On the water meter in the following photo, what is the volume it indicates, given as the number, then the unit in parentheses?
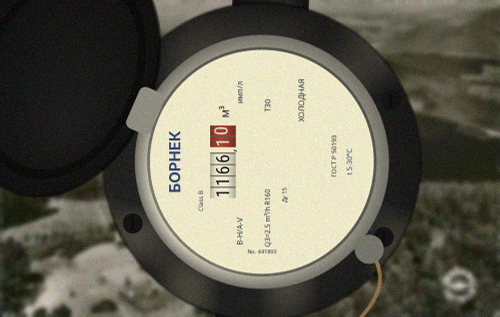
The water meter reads 1166.10 (m³)
